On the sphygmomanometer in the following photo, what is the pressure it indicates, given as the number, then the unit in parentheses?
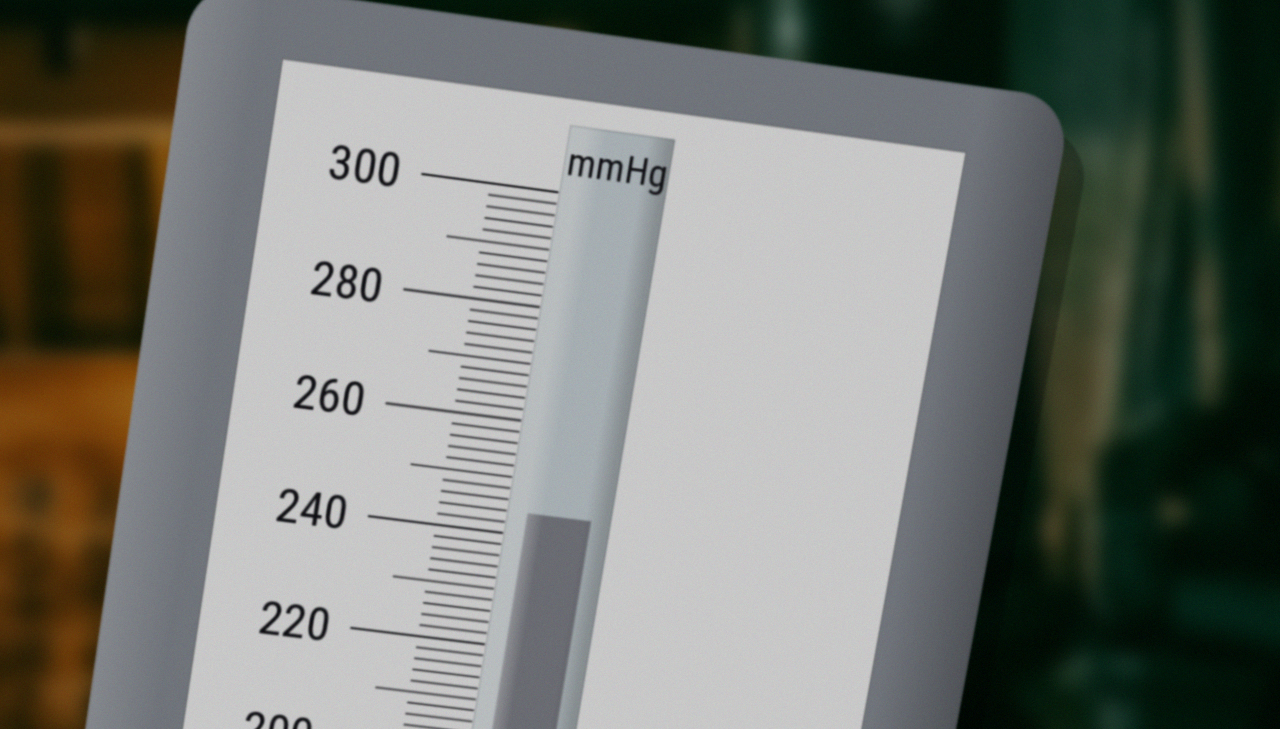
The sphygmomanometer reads 244 (mmHg)
